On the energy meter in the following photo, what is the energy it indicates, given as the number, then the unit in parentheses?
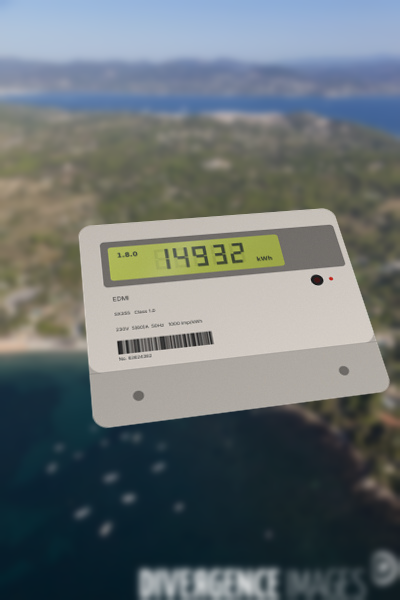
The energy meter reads 14932 (kWh)
